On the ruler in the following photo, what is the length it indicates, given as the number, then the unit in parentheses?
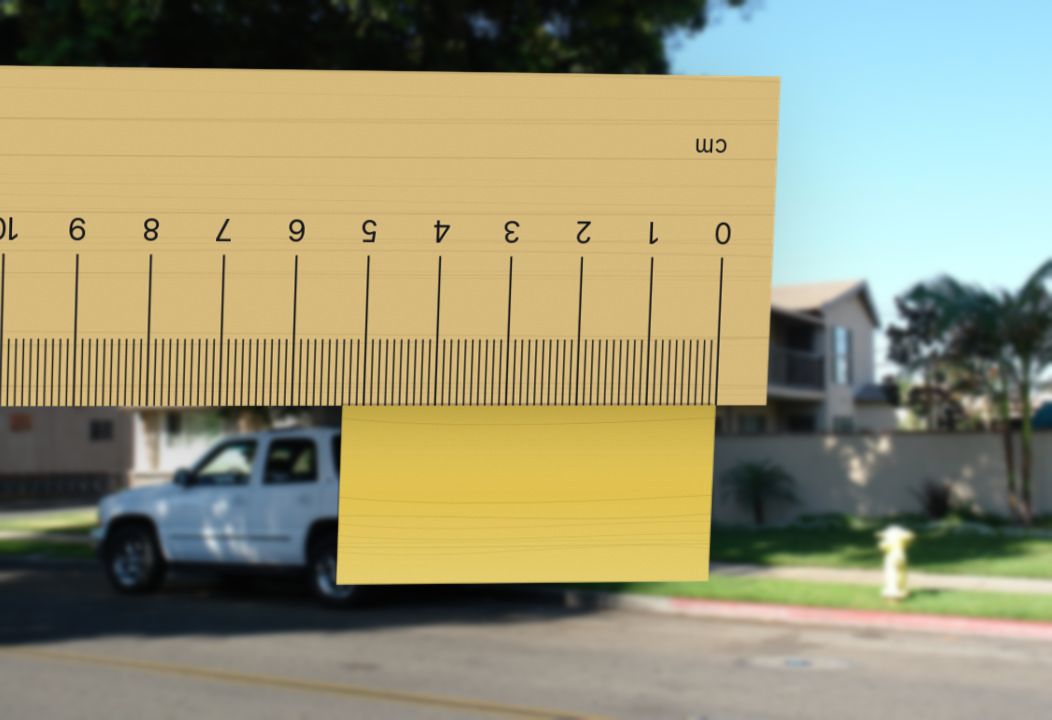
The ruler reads 5.3 (cm)
